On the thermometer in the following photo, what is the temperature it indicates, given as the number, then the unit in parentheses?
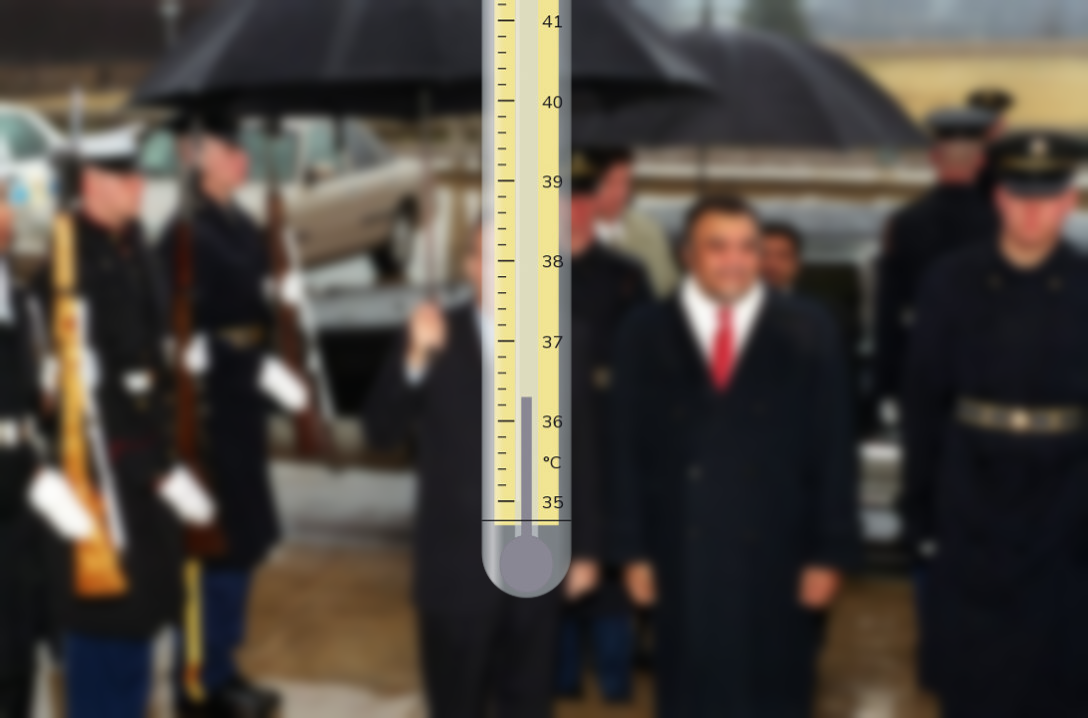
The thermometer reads 36.3 (°C)
